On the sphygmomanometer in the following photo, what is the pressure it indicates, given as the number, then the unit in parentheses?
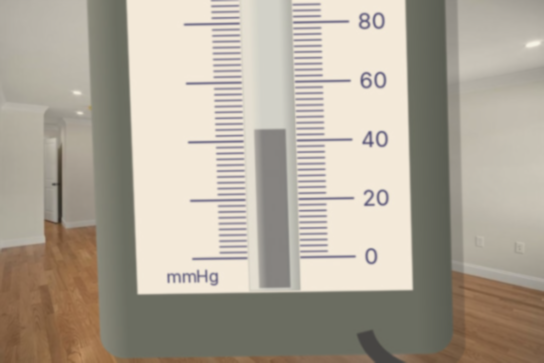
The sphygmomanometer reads 44 (mmHg)
